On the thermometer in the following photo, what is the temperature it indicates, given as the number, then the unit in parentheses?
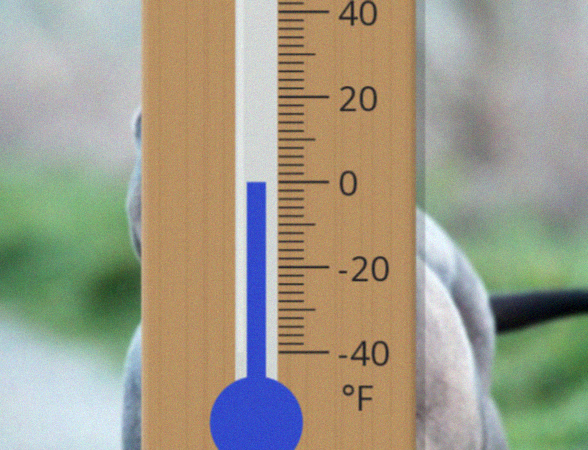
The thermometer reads 0 (°F)
